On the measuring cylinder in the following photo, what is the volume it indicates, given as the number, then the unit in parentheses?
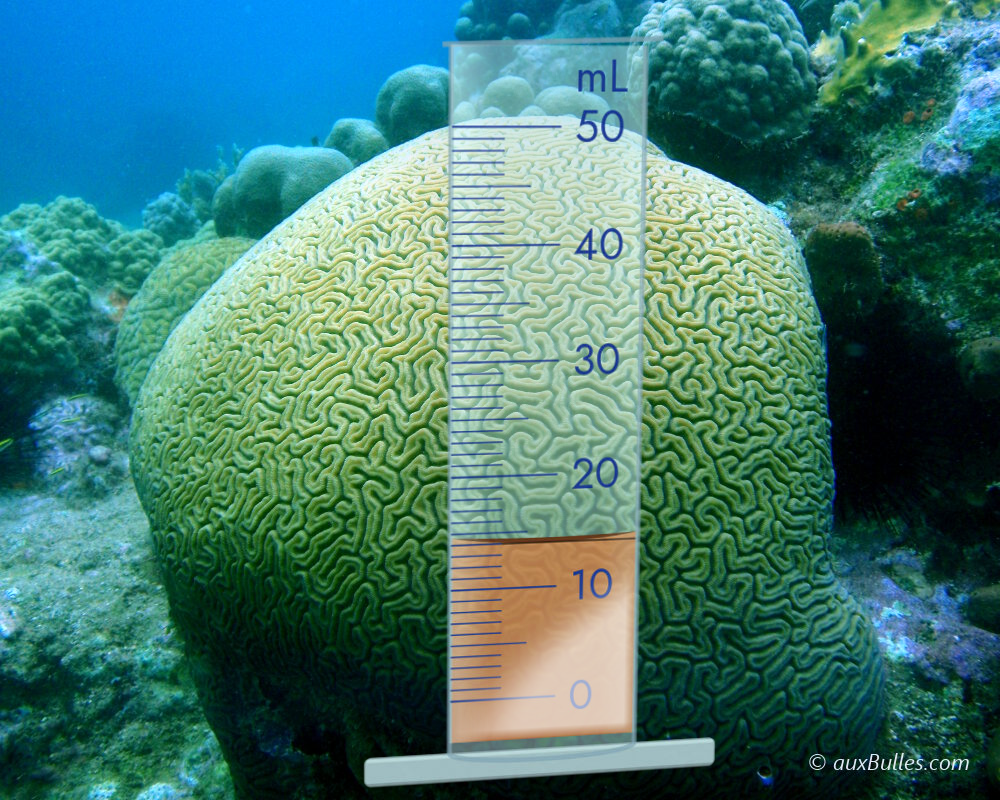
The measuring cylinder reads 14 (mL)
